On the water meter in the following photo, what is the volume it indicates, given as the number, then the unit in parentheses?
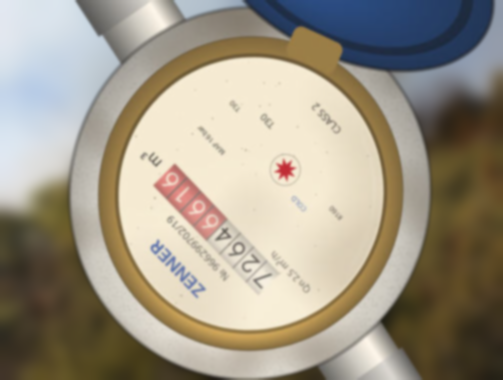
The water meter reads 7264.6616 (m³)
